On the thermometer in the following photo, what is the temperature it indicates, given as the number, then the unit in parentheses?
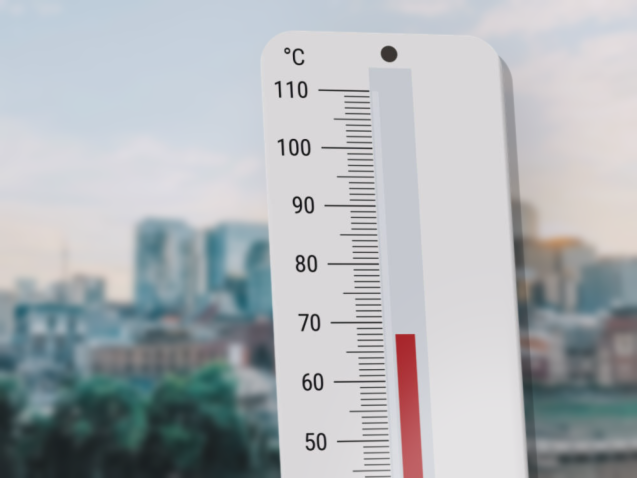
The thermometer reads 68 (°C)
